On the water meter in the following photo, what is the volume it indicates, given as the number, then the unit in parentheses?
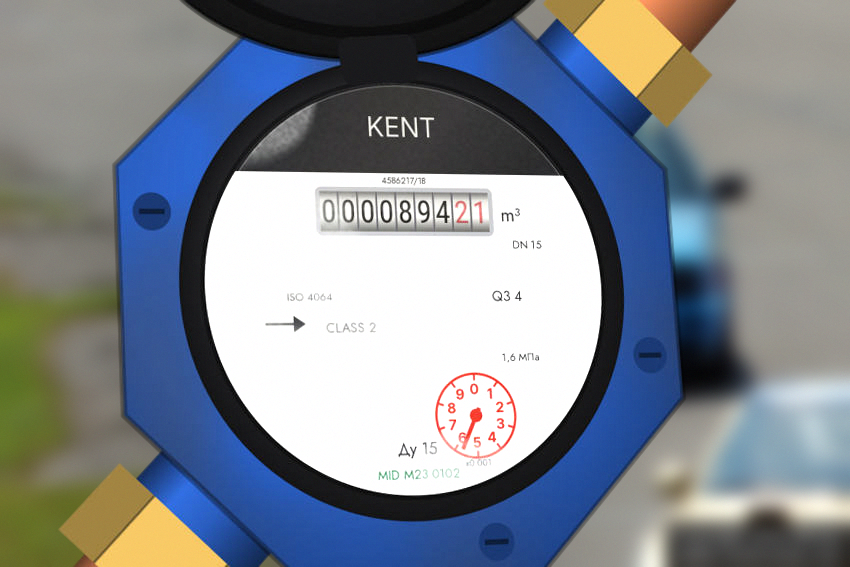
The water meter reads 894.215 (m³)
